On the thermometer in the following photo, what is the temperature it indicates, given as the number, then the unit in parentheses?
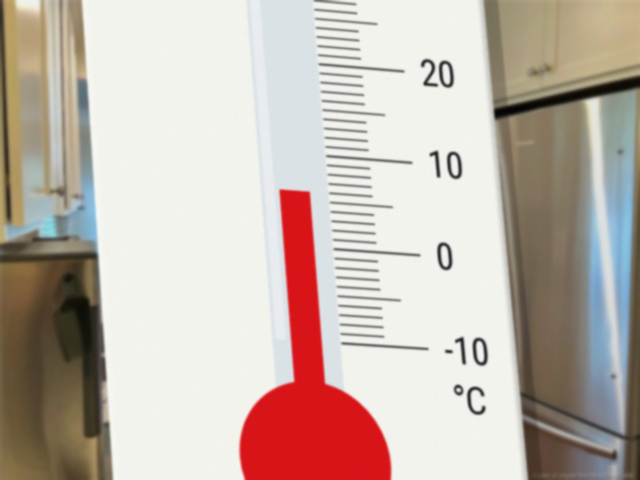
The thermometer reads 6 (°C)
